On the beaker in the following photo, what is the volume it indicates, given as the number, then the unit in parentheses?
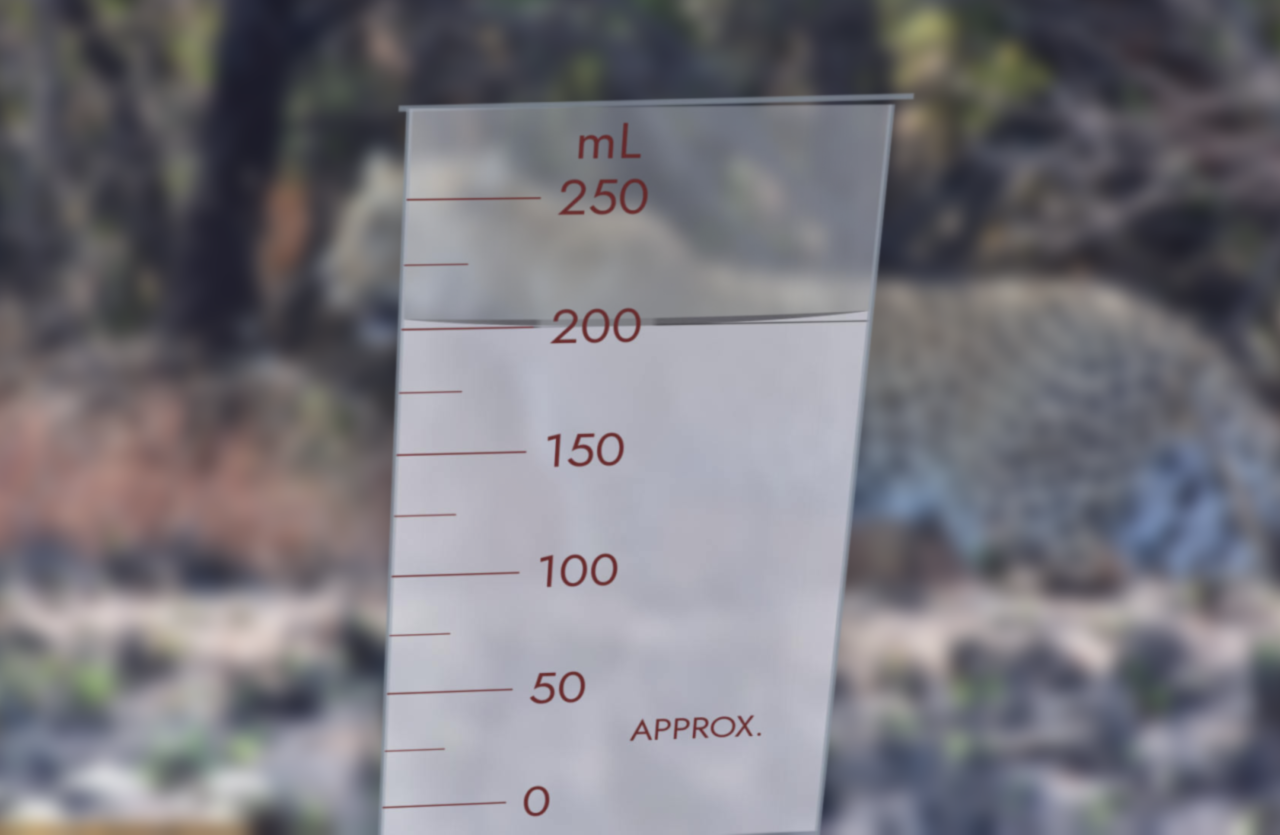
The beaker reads 200 (mL)
